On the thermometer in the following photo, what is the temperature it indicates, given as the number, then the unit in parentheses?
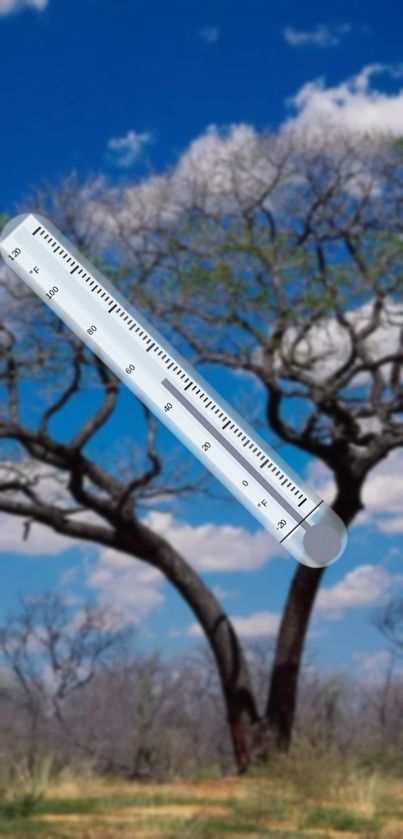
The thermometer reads 48 (°F)
